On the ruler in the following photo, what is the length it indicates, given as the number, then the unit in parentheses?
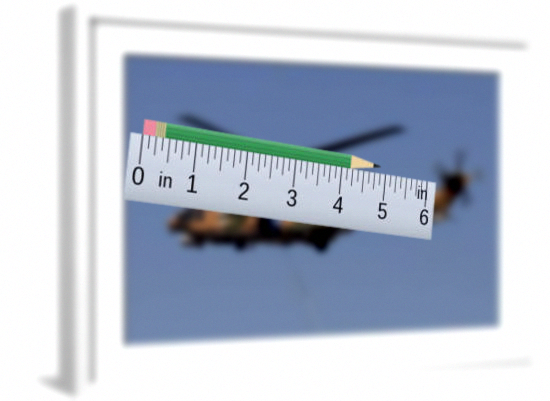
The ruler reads 4.875 (in)
